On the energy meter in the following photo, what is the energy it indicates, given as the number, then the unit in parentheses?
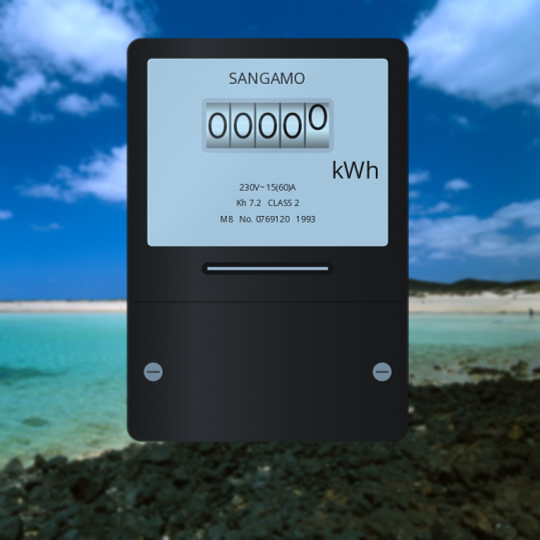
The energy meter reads 0 (kWh)
